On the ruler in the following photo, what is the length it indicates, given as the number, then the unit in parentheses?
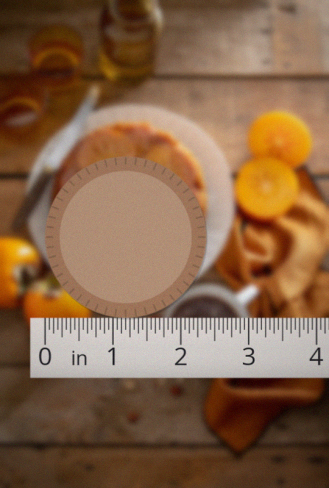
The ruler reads 2.375 (in)
